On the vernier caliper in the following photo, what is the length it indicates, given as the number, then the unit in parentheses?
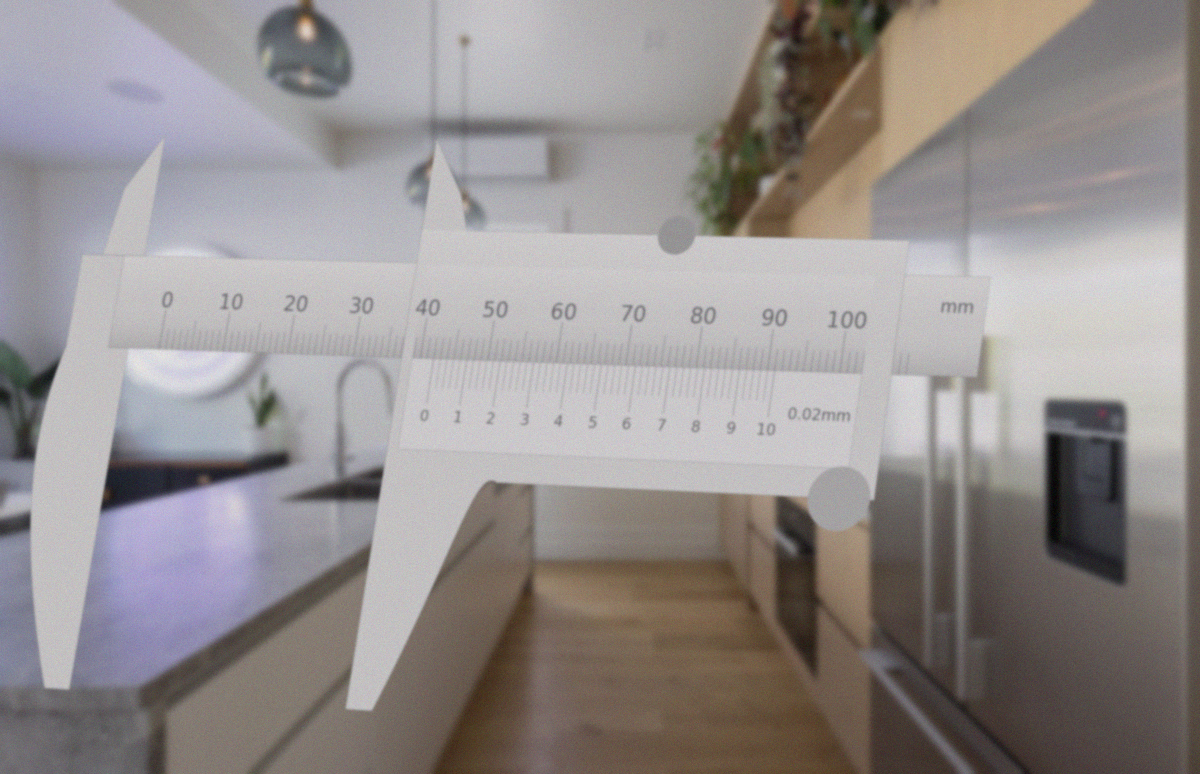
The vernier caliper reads 42.0 (mm)
